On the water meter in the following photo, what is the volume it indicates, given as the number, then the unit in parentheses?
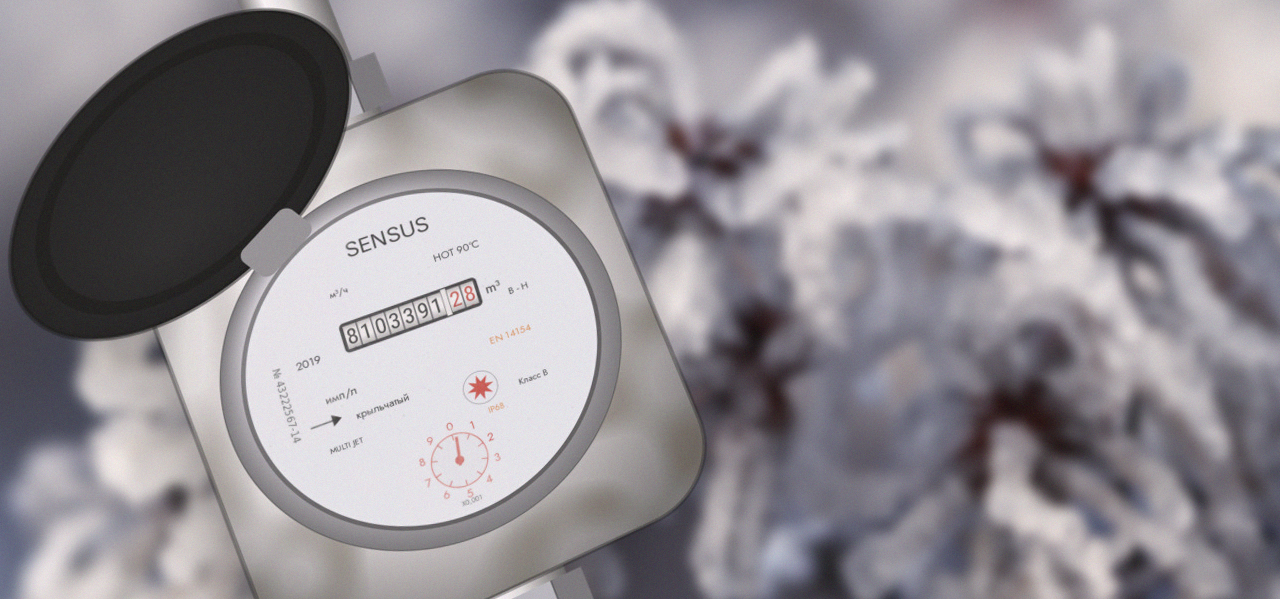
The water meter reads 8103391.280 (m³)
